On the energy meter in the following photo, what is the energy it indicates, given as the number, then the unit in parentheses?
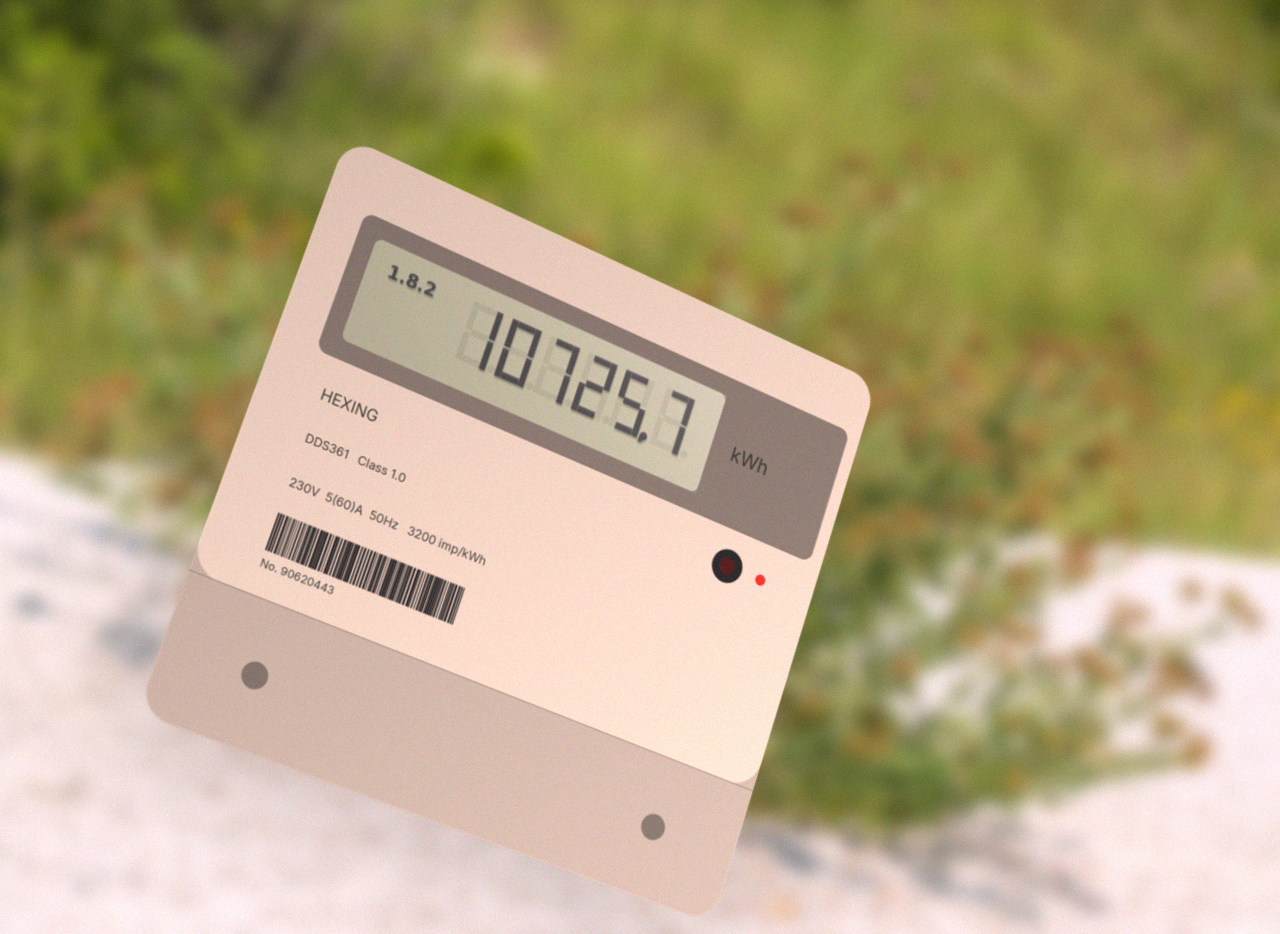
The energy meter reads 10725.7 (kWh)
